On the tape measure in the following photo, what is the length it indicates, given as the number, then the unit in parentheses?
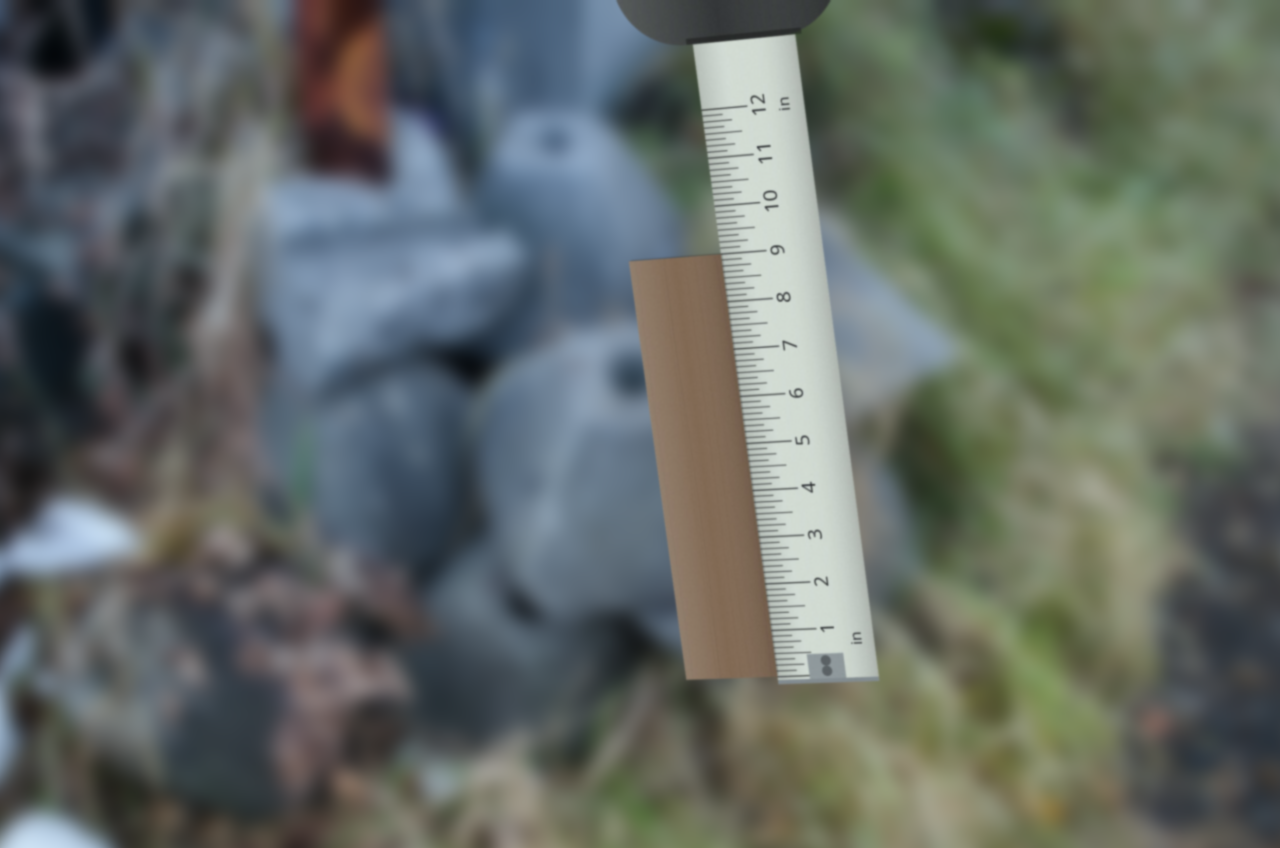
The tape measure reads 9 (in)
